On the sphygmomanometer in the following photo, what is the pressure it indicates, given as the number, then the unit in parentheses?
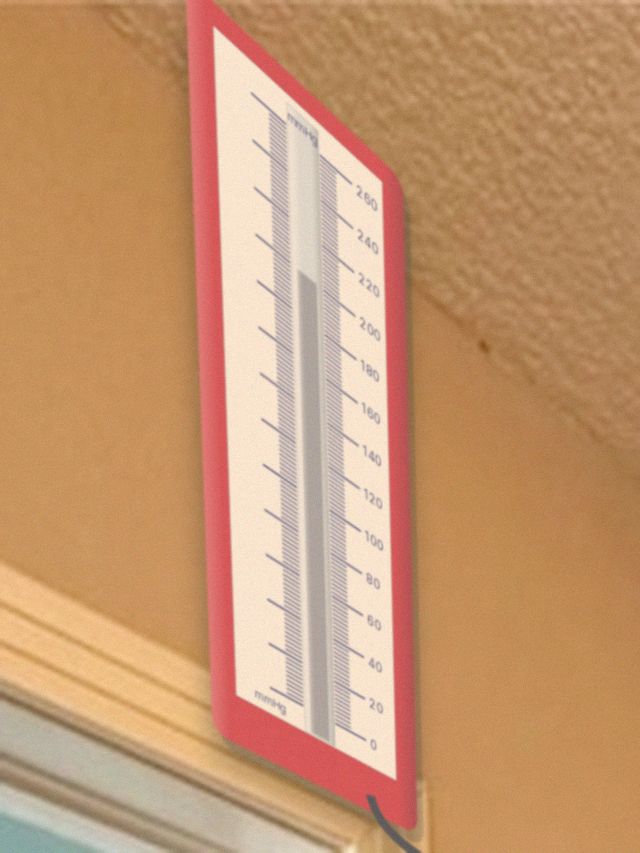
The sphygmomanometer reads 200 (mmHg)
